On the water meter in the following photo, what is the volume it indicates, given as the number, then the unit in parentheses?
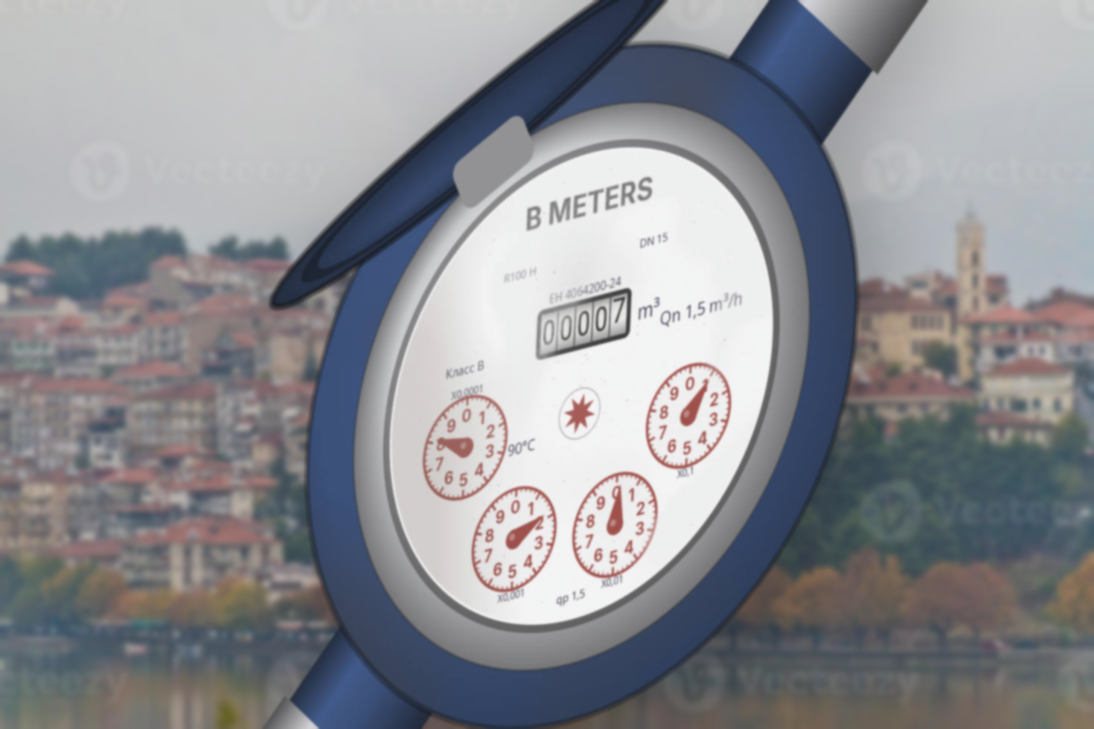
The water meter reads 7.1018 (m³)
